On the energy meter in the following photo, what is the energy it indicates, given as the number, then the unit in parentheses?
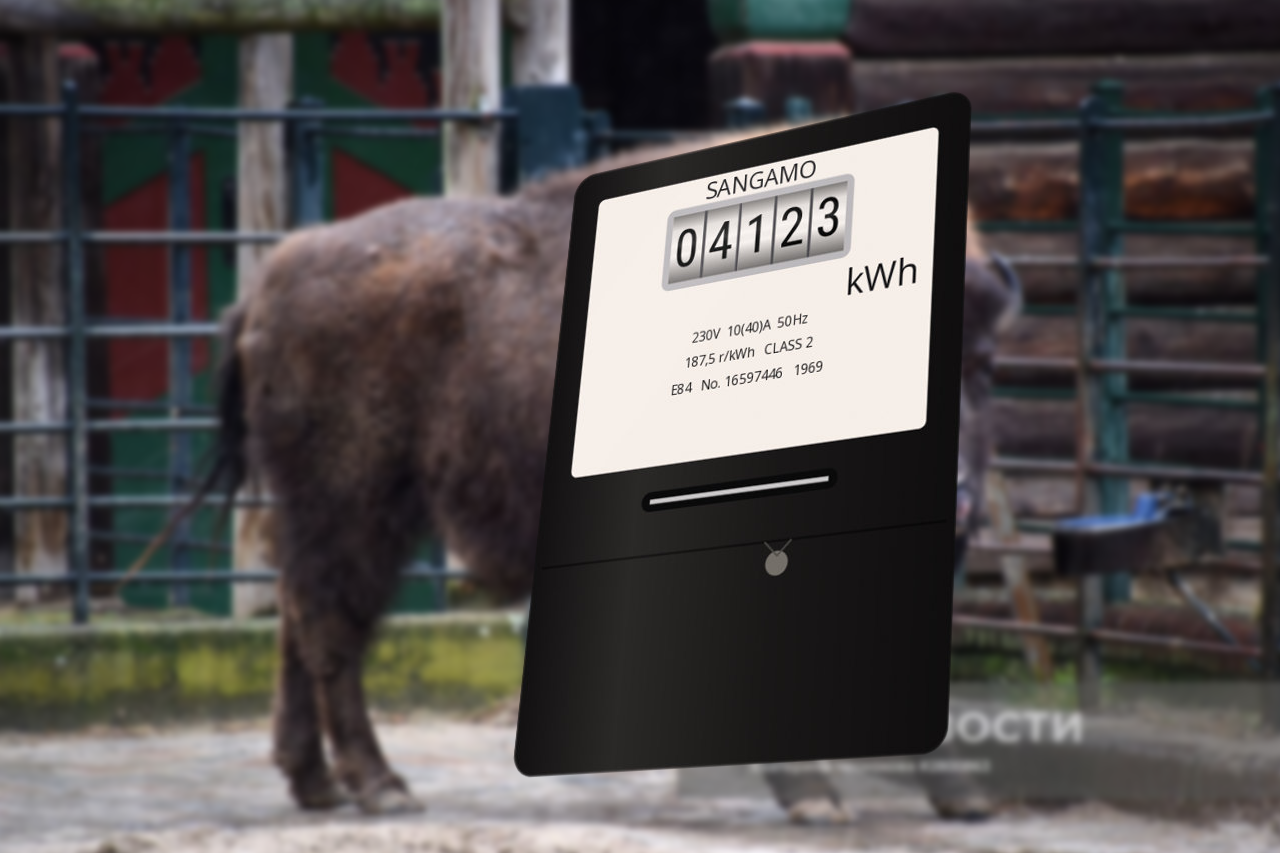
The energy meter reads 4123 (kWh)
